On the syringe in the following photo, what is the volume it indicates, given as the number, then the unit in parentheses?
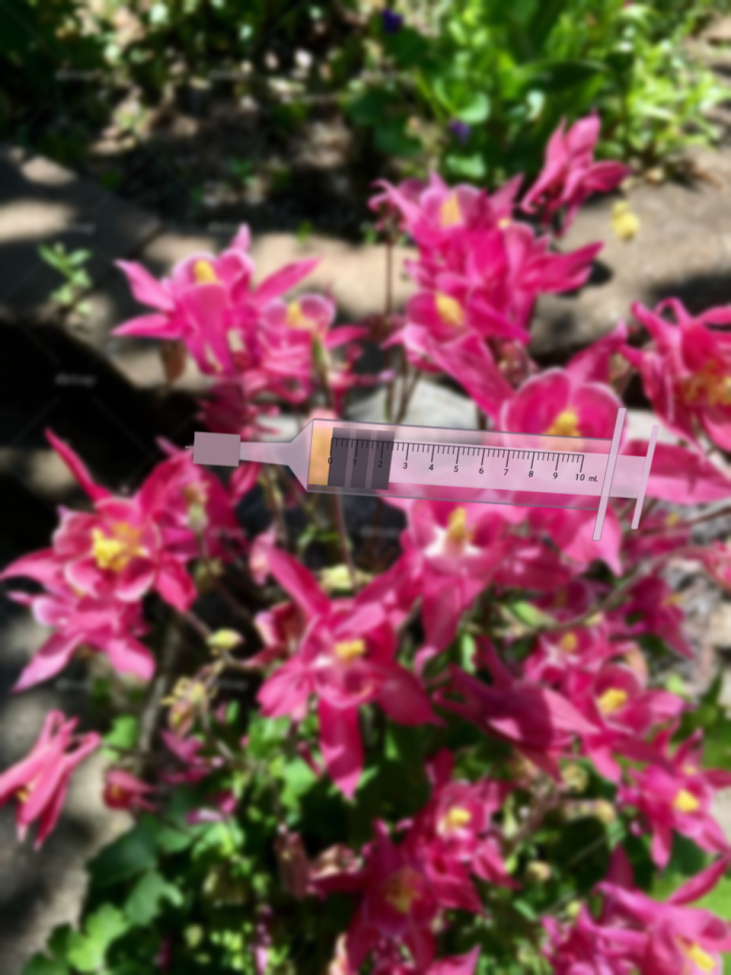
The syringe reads 0 (mL)
